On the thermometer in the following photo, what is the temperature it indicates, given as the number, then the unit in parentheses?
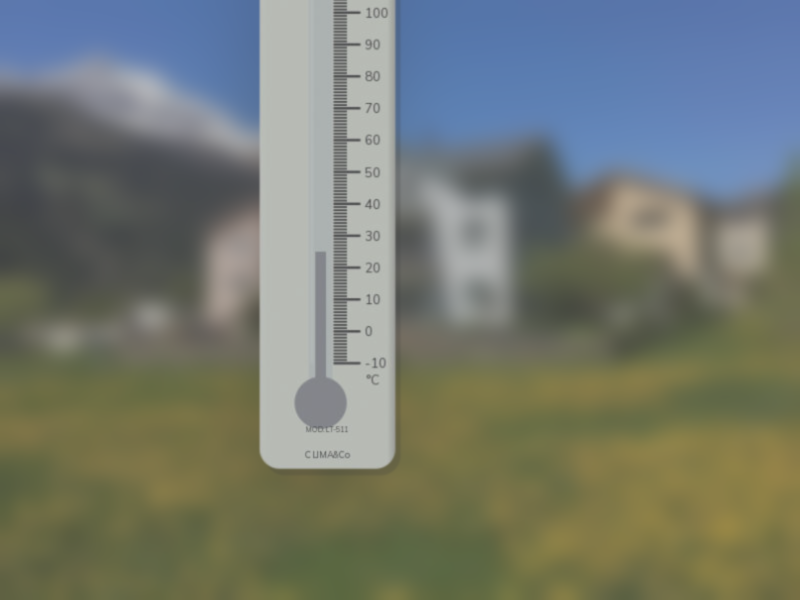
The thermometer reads 25 (°C)
